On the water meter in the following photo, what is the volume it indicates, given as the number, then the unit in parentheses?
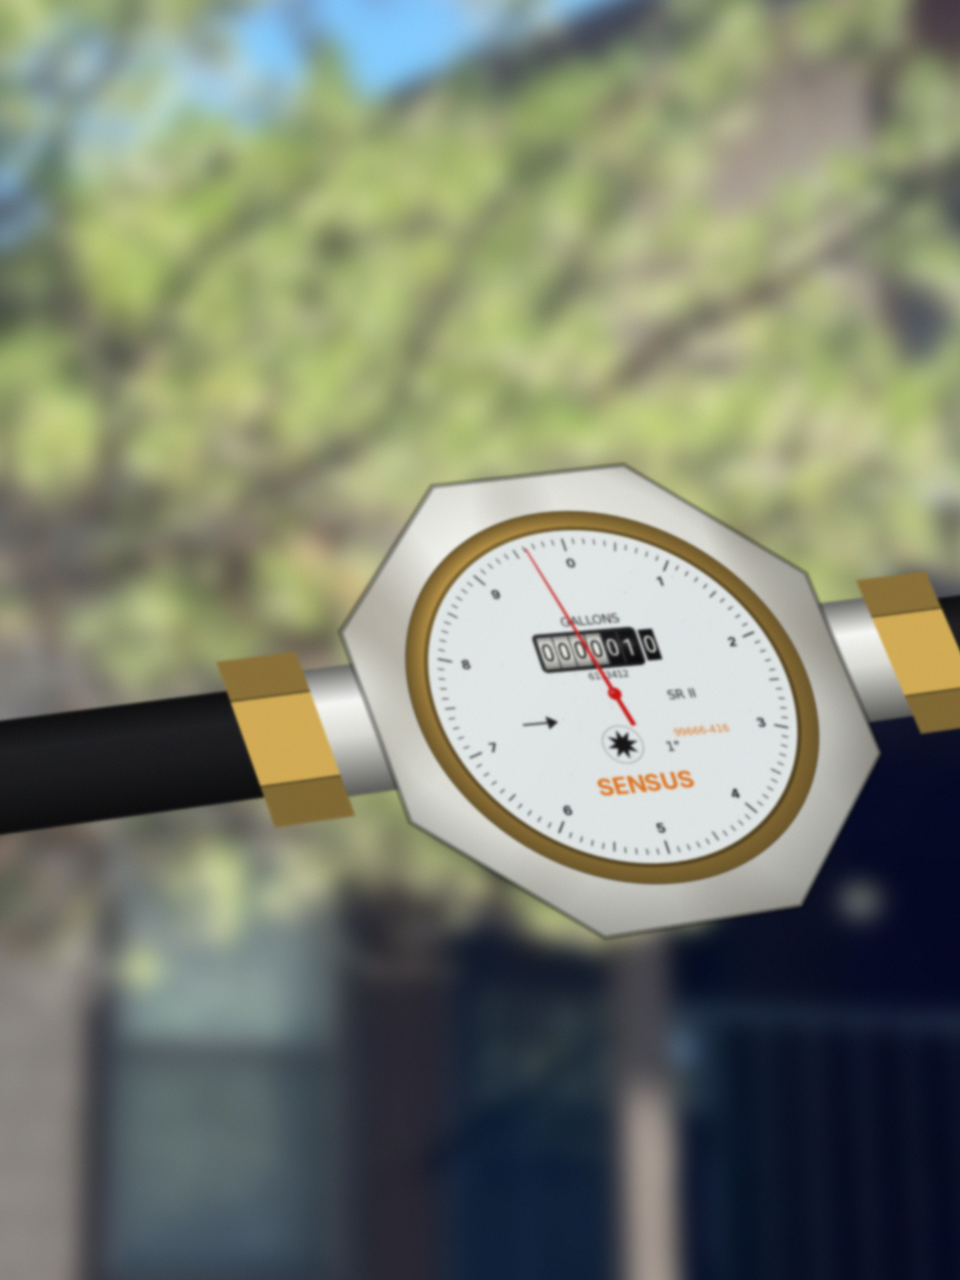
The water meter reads 9.6 (gal)
